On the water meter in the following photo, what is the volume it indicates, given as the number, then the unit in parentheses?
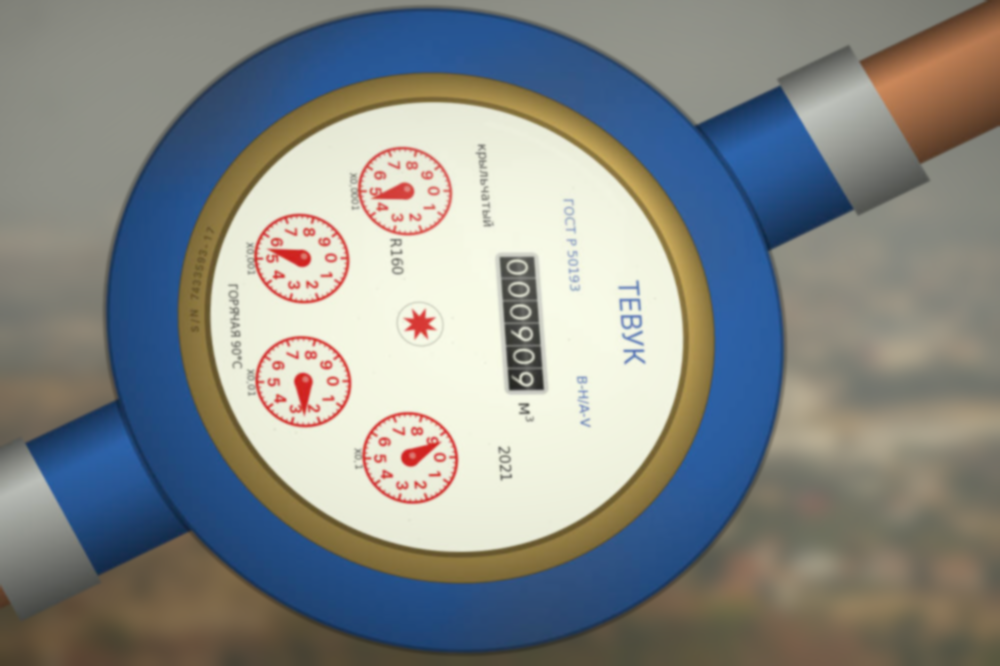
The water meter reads 908.9254 (m³)
